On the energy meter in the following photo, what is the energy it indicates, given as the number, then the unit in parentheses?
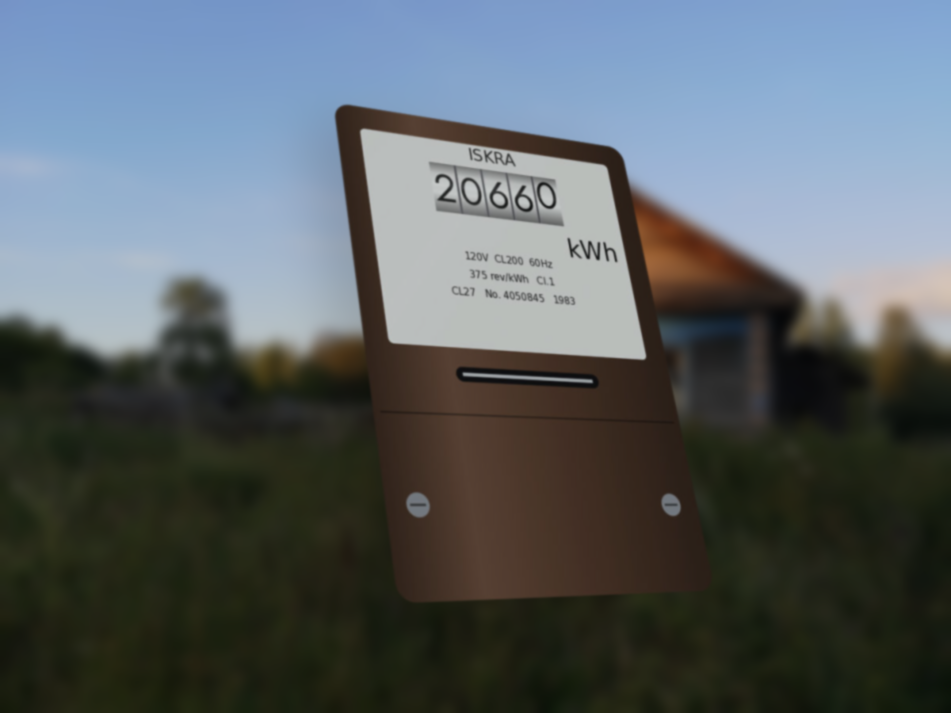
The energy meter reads 20660 (kWh)
